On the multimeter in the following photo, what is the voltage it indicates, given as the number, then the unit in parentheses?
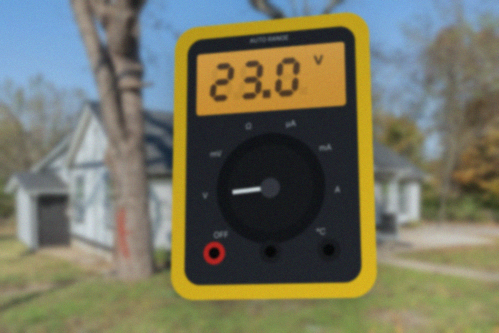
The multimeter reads 23.0 (V)
